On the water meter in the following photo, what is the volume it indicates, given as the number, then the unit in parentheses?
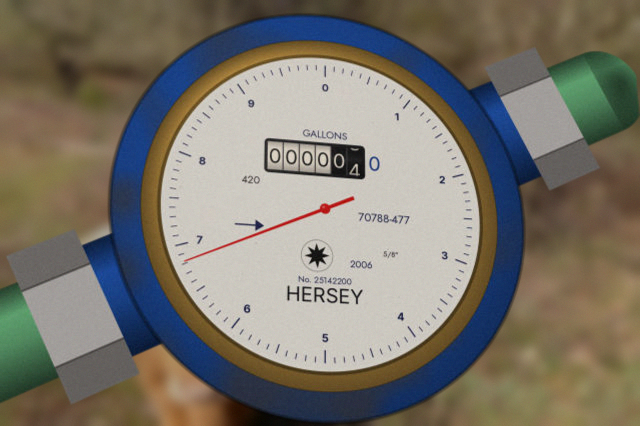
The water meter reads 36.8 (gal)
